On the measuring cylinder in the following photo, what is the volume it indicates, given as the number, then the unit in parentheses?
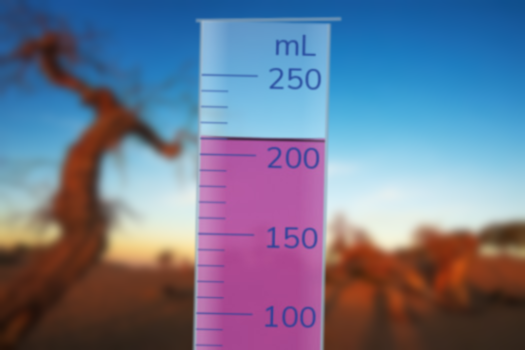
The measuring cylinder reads 210 (mL)
